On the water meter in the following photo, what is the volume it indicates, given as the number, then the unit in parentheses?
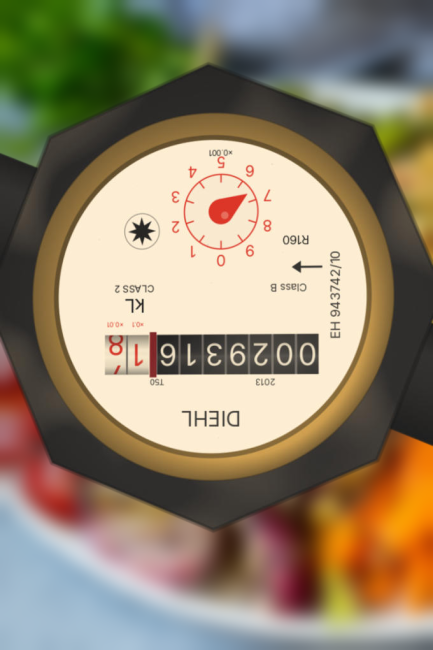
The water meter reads 29316.176 (kL)
